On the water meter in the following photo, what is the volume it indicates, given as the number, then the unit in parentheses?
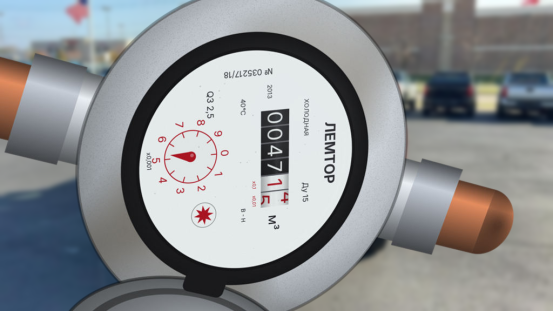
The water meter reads 47.145 (m³)
